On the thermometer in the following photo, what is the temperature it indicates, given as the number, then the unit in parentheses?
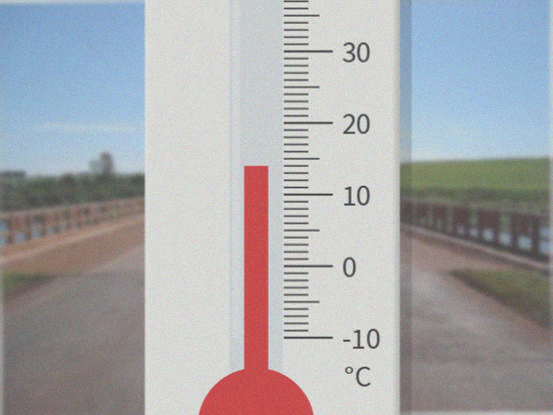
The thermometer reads 14 (°C)
